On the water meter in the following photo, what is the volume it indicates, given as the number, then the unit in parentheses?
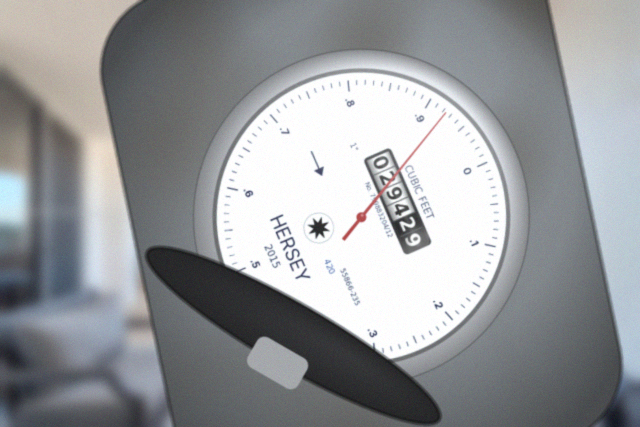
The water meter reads 29428.92 (ft³)
